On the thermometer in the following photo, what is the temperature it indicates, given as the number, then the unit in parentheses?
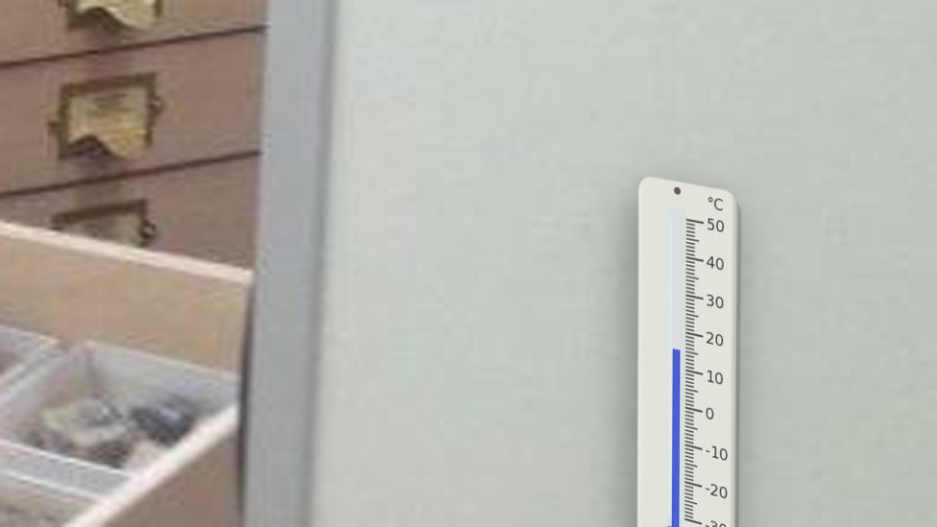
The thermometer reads 15 (°C)
